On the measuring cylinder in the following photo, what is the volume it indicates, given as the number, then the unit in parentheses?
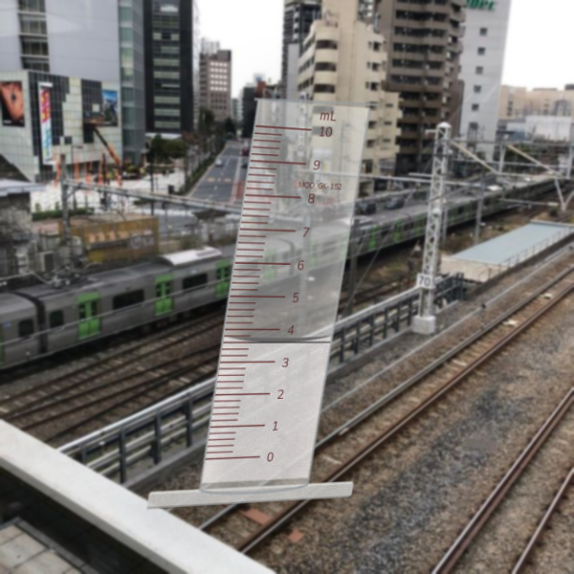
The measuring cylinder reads 3.6 (mL)
